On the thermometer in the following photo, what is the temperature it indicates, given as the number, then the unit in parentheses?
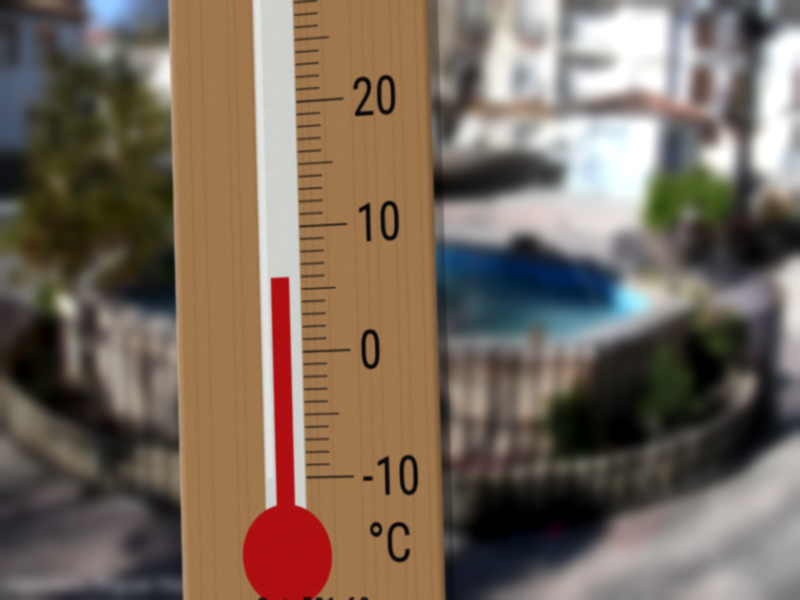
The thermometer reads 6 (°C)
